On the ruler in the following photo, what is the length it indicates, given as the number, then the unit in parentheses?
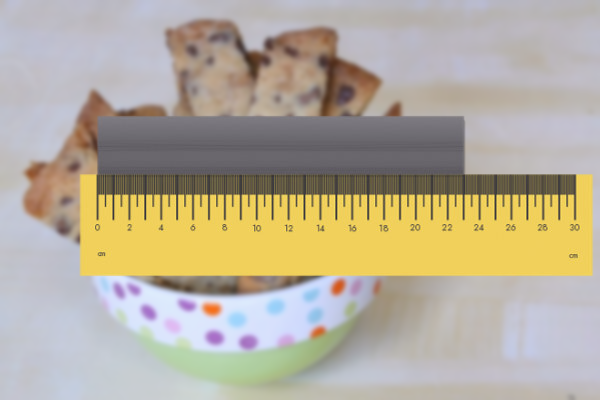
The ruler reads 23 (cm)
